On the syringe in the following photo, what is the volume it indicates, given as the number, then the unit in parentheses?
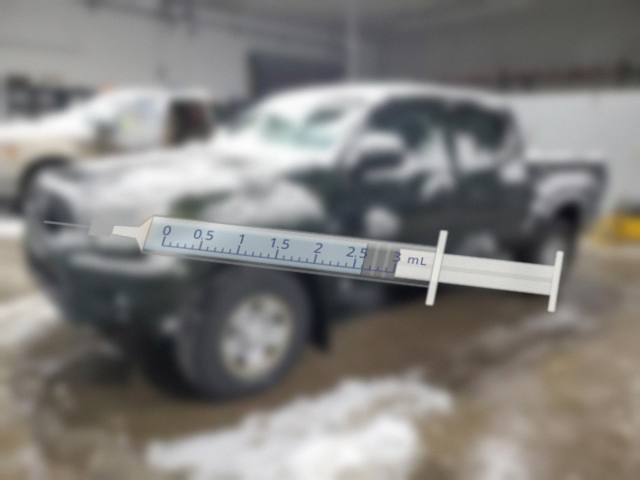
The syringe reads 2.6 (mL)
